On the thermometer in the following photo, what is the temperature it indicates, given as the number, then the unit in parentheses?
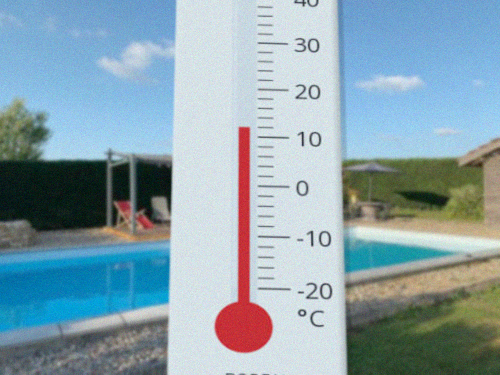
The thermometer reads 12 (°C)
